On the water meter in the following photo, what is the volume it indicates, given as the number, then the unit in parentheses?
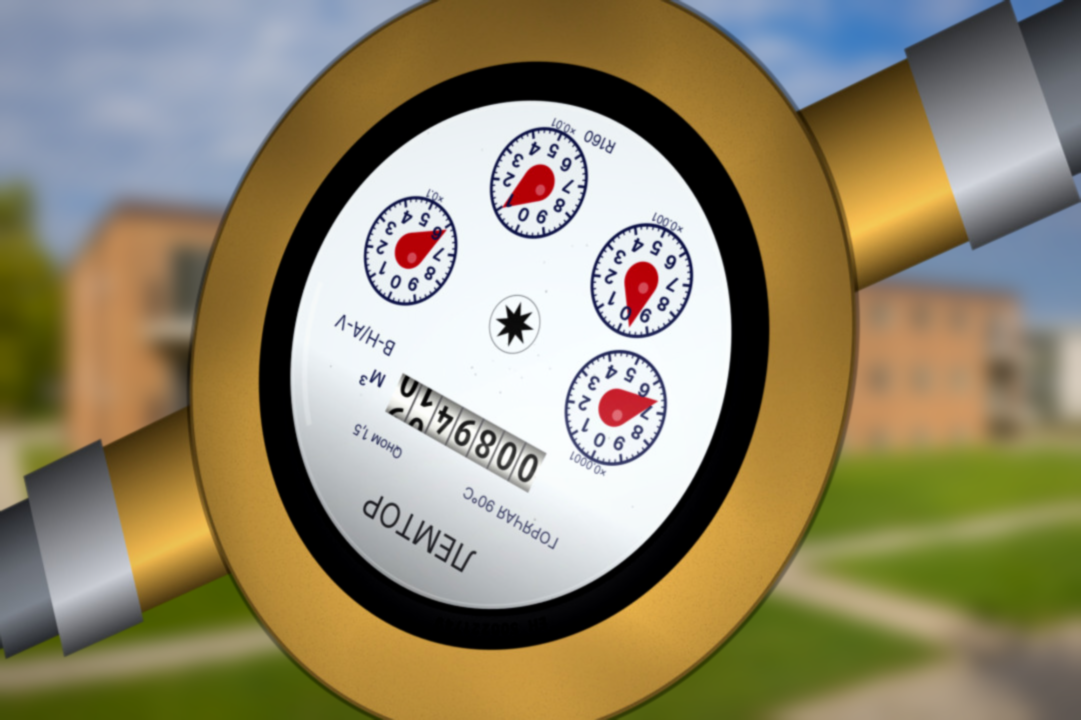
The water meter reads 89409.6096 (m³)
